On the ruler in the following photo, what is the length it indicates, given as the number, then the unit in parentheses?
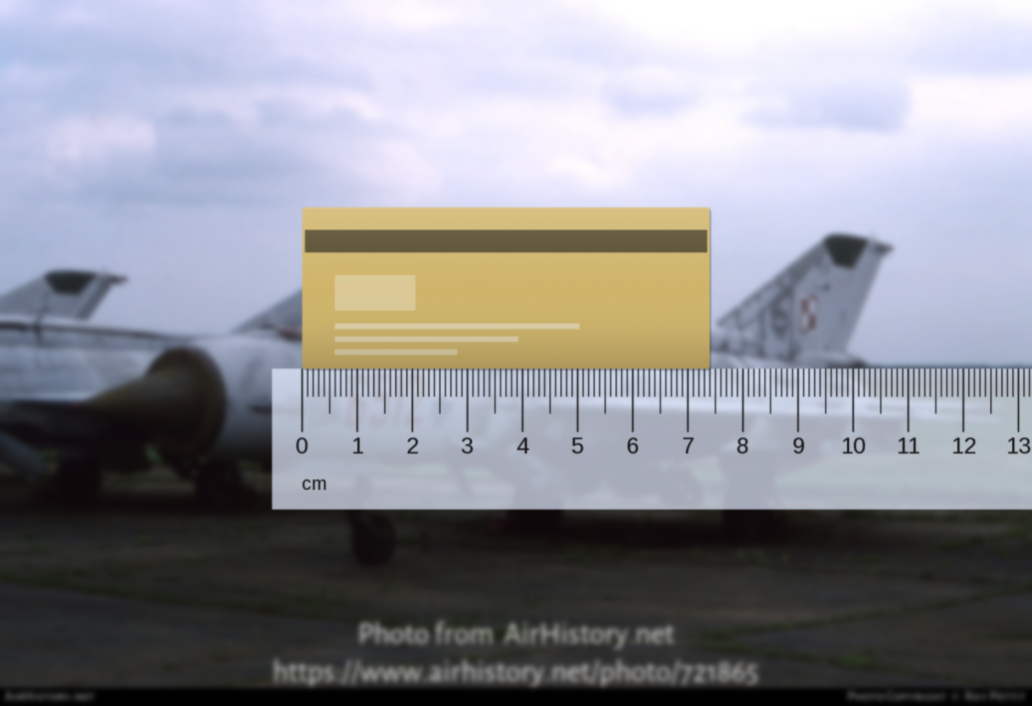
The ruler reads 7.4 (cm)
